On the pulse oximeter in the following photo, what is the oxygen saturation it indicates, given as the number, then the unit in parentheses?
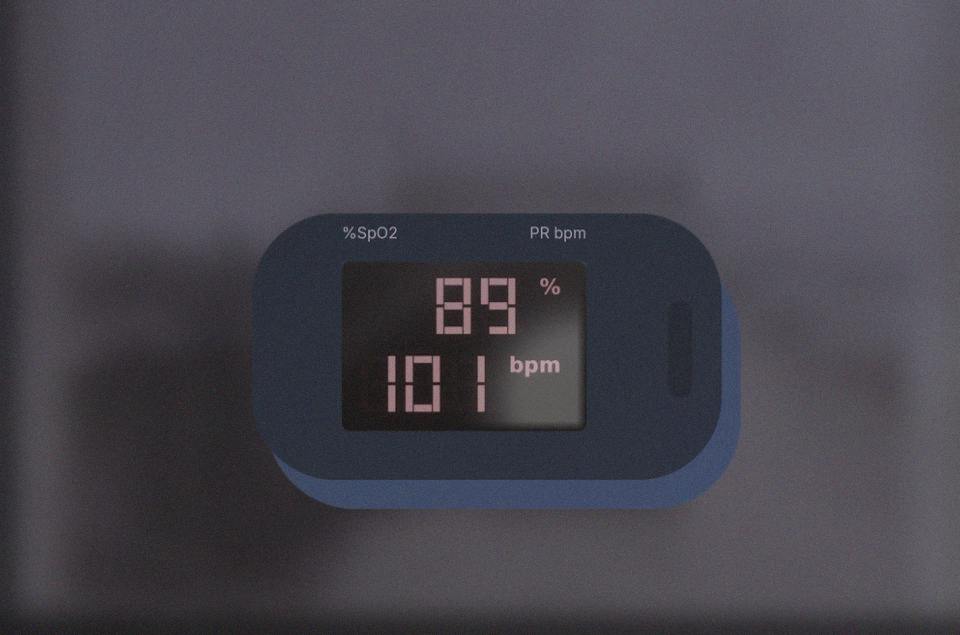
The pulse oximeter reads 89 (%)
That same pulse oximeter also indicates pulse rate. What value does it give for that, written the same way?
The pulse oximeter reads 101 (bpm)
